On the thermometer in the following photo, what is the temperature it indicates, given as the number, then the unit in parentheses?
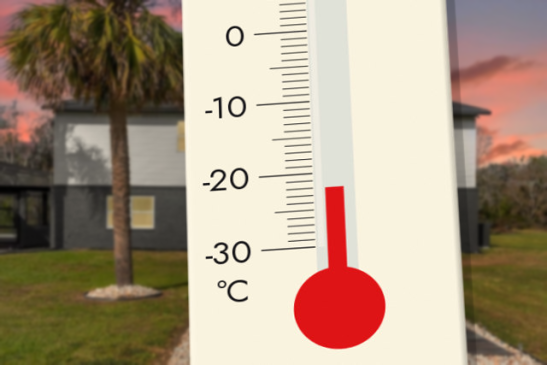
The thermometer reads -22 (°C)
